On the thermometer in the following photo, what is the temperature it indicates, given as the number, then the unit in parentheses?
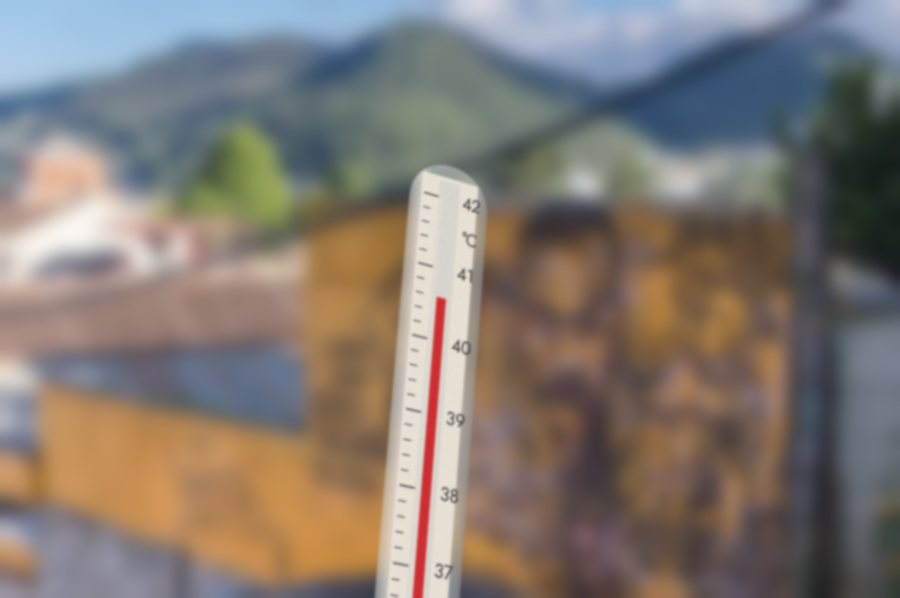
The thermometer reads 40.6 (°C)
